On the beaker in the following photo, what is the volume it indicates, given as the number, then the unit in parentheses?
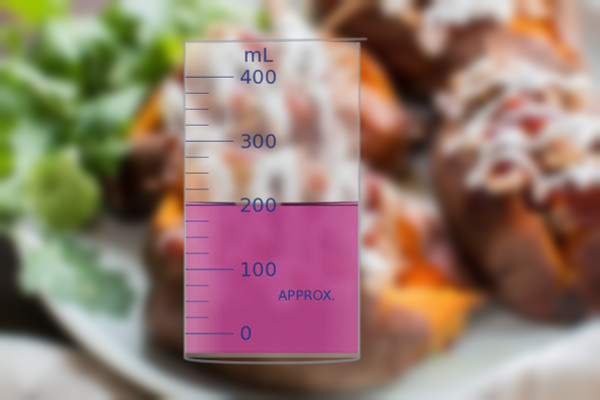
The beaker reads 200 (mL)
